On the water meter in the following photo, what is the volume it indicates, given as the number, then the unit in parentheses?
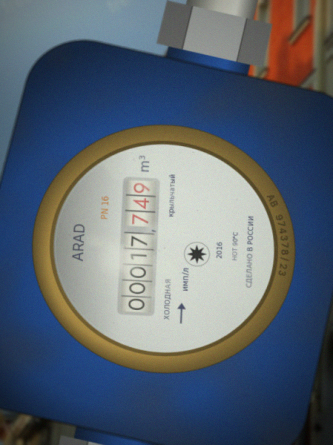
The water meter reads 17.749 (m³)
